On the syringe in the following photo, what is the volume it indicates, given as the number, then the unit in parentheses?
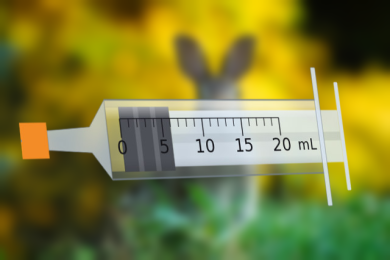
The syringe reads 0 (mL)
